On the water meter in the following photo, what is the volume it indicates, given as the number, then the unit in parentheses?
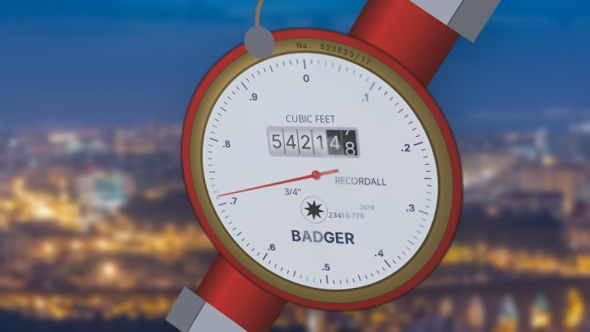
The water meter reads 542147.71 (ft³)
